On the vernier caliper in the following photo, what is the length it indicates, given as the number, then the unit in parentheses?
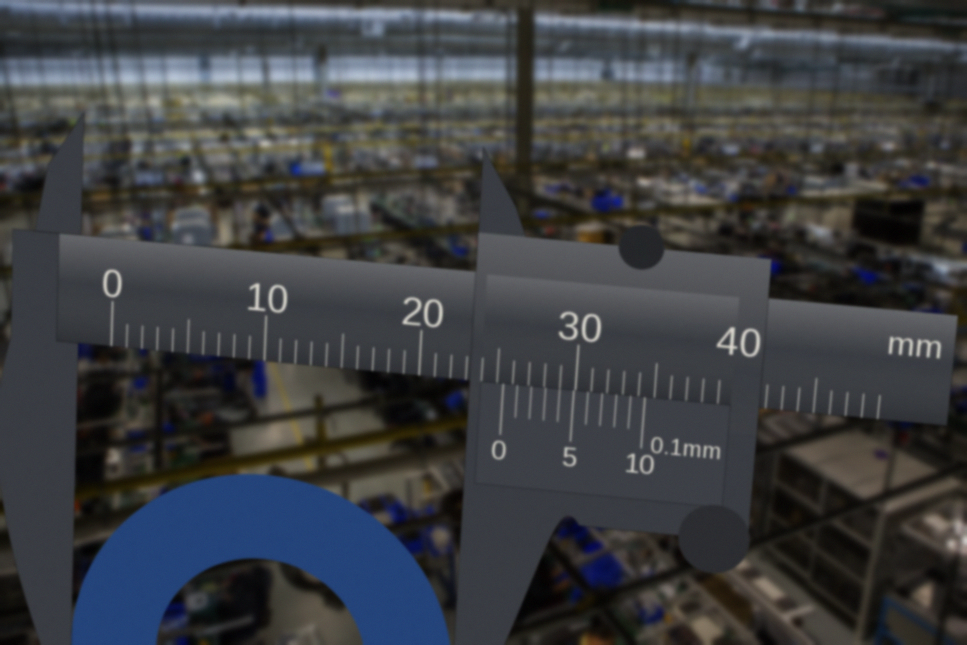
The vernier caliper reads 25.4 (mm)
